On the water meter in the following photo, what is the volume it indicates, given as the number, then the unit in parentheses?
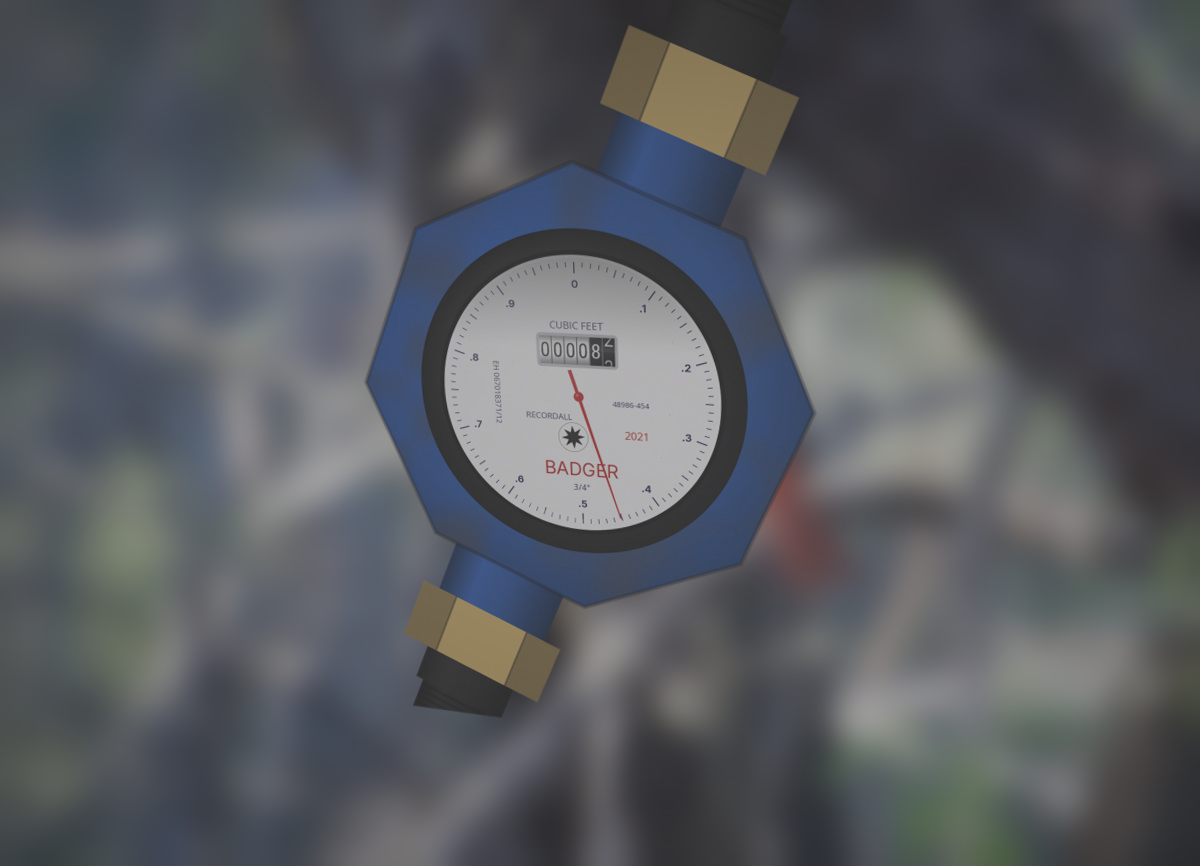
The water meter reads 82.45 (ft³)
